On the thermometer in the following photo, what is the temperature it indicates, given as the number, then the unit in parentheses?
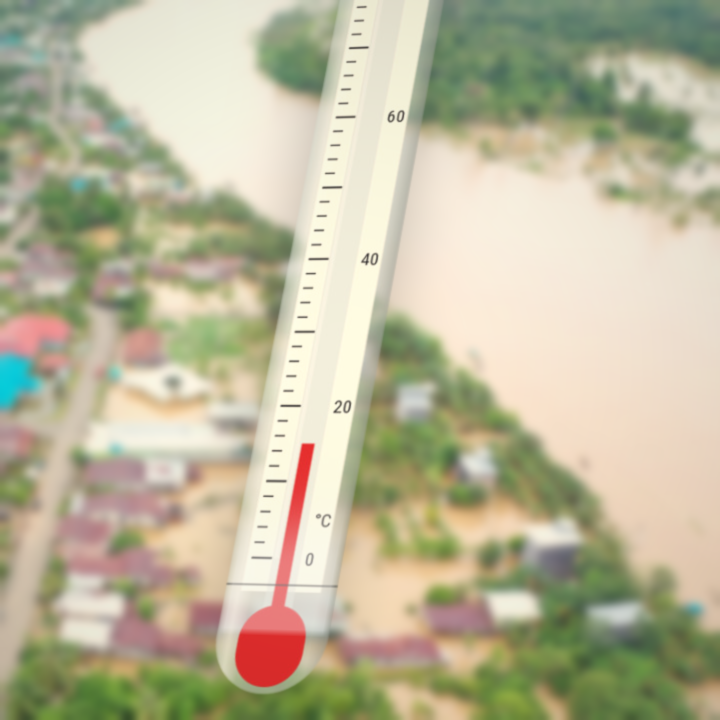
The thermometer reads 15 (°C)
